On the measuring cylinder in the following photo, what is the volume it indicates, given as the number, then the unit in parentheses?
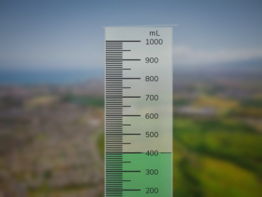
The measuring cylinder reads 400 (mL)
